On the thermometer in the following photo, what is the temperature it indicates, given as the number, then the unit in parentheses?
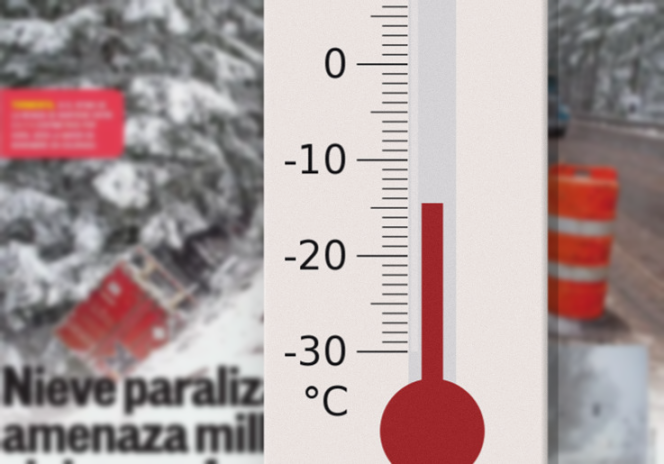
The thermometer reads -14.5 (°C)
